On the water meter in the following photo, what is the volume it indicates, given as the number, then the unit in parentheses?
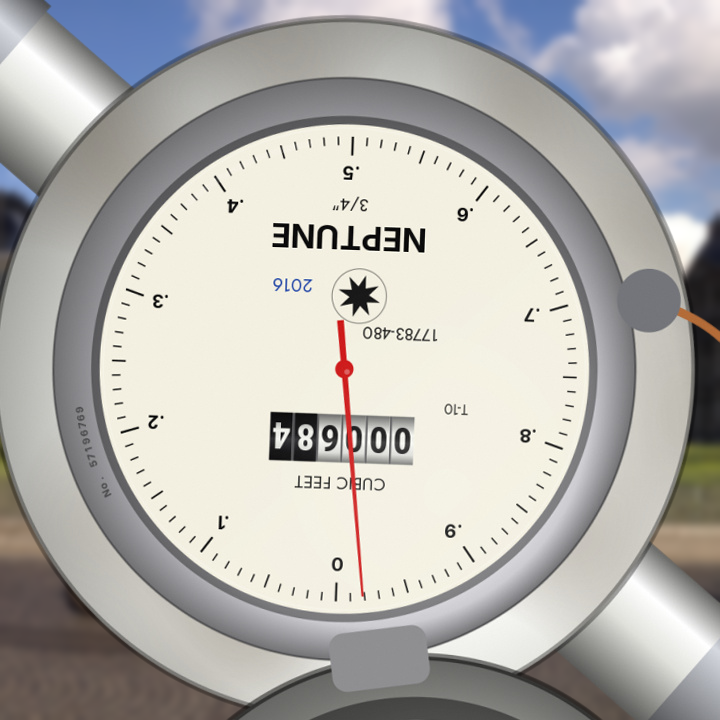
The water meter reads 683.98 (ft³)
